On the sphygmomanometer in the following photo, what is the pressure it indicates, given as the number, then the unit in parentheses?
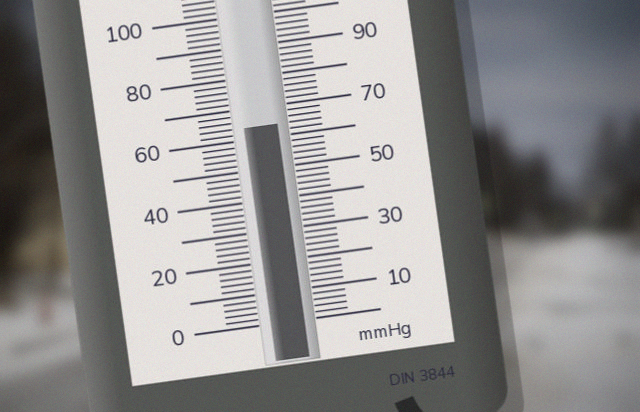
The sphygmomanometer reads 64 (mmHg)
